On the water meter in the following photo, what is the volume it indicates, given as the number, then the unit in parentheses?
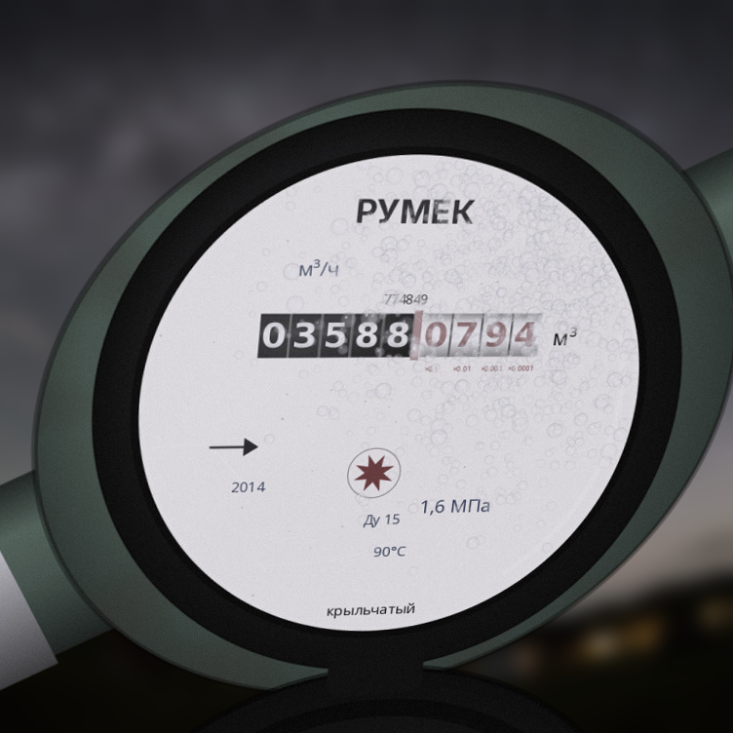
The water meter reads 3588.0794 (m³)
